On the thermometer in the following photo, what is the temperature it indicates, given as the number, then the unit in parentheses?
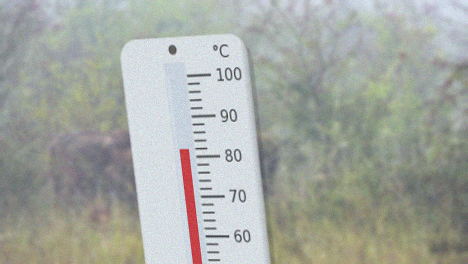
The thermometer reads 82 (°C)
